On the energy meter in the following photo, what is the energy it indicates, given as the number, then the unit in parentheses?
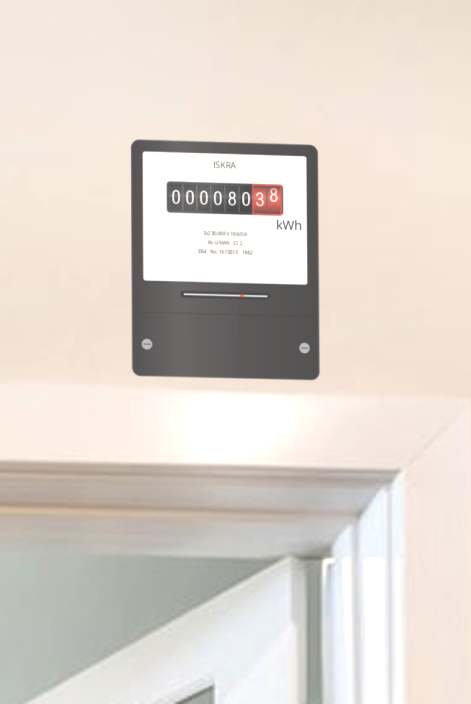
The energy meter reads 80.38 (kWh)
